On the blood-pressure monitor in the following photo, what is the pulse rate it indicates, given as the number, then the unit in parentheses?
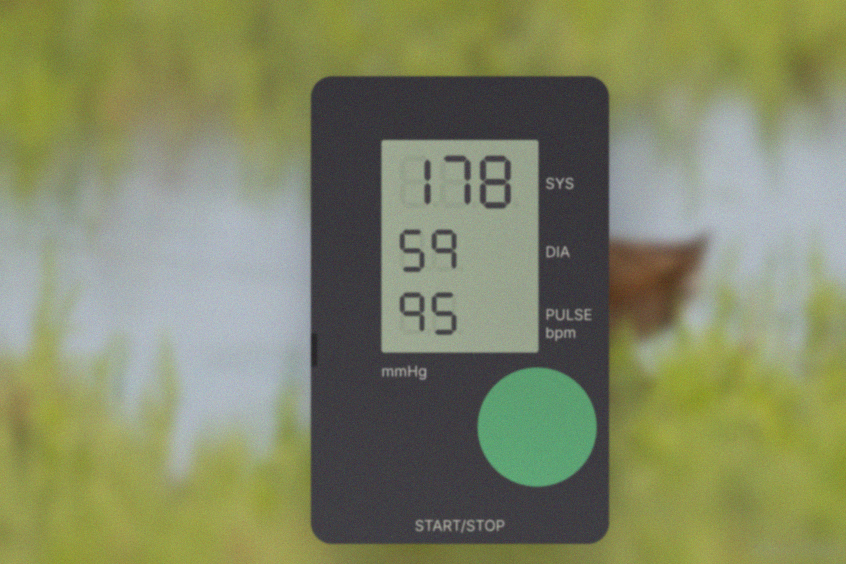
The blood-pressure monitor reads 95 (bpm)
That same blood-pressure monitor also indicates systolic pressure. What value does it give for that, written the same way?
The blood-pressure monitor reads 178 (mmHg)
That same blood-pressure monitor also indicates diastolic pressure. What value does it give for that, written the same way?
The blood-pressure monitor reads 59 (mmHg)
